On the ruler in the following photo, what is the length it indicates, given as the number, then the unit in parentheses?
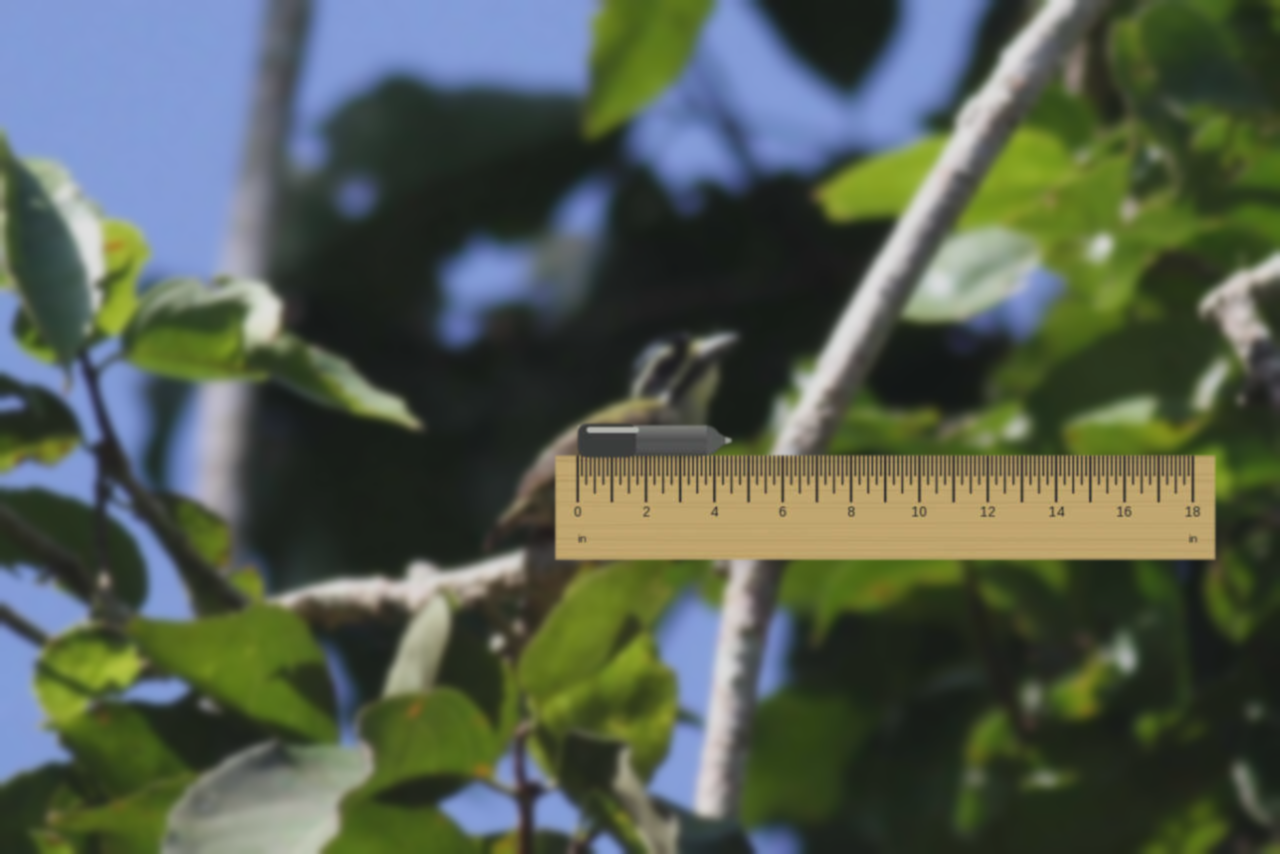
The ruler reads 4.5 (in)
